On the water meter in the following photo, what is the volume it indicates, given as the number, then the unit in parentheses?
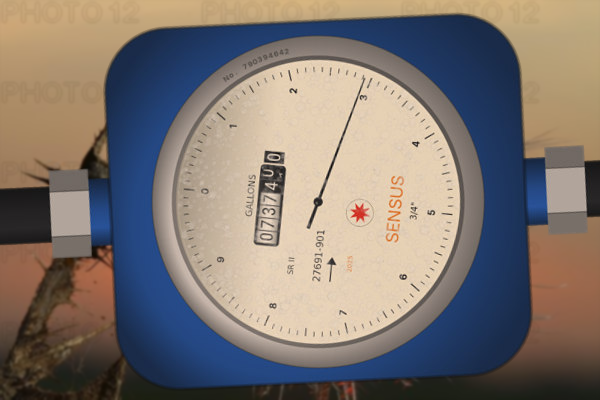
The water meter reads 737402.9 (gal)
